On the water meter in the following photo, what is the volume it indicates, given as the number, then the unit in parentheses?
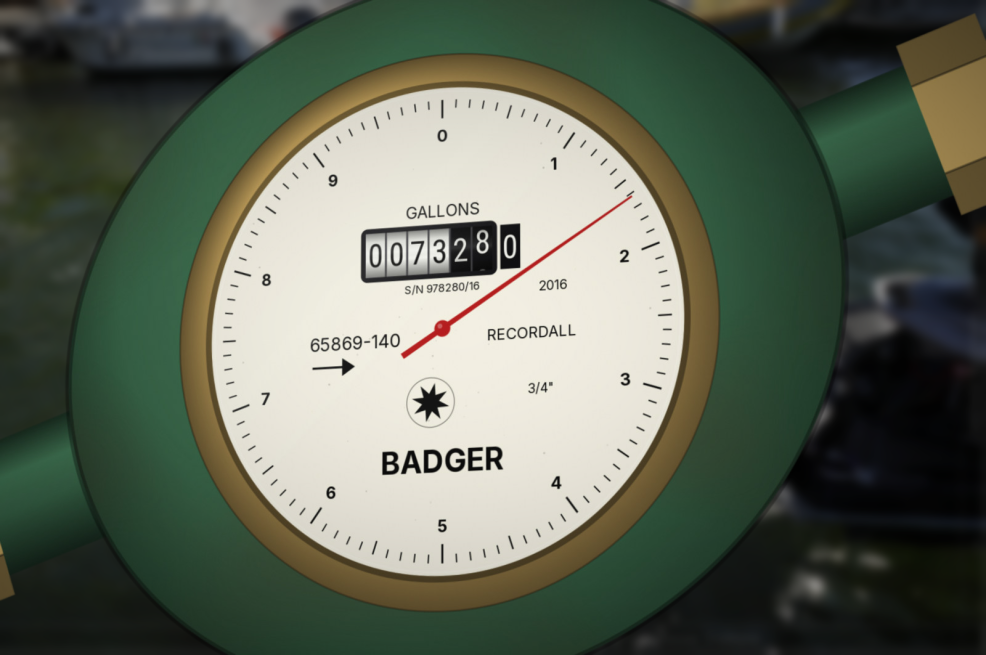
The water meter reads 73281.6 (gal)
